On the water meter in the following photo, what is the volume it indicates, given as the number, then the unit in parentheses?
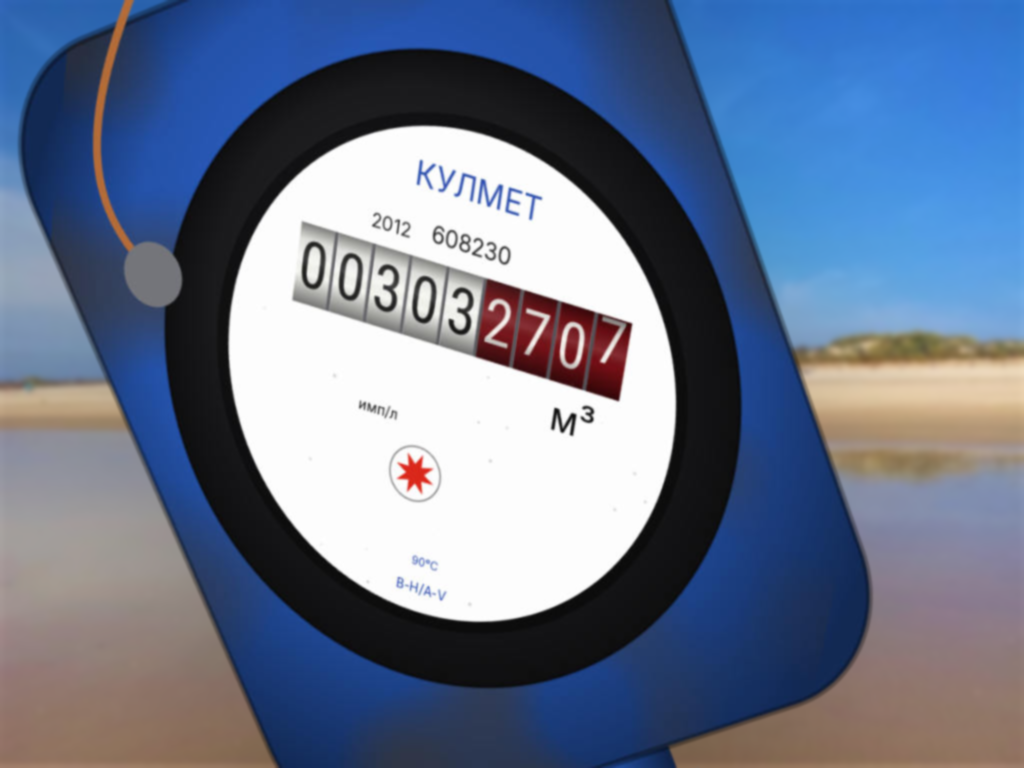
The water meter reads 303.2707 (m³)
